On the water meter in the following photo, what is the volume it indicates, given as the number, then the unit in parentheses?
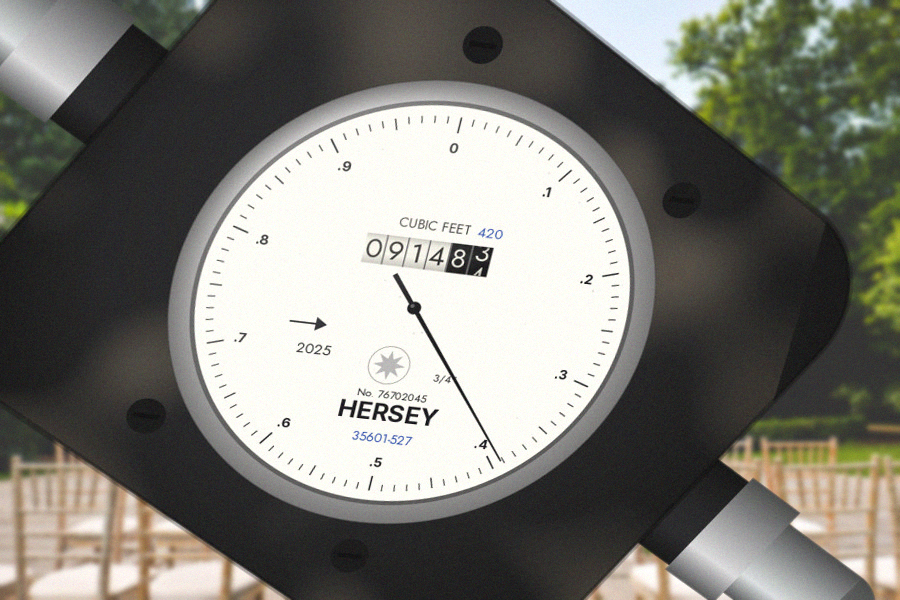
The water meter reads 91483.39 (ft³)
